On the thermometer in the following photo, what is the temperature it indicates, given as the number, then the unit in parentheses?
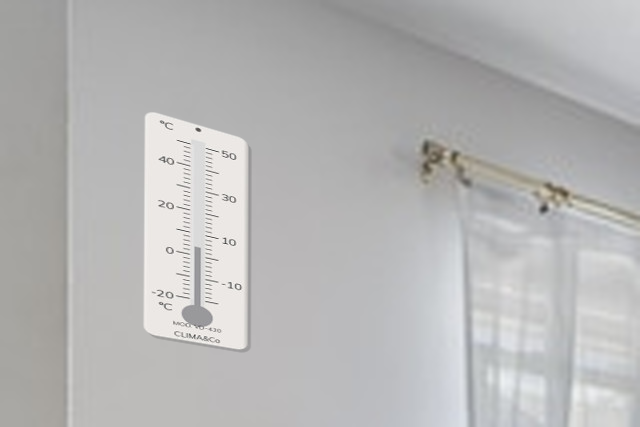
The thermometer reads 4 (°C)
